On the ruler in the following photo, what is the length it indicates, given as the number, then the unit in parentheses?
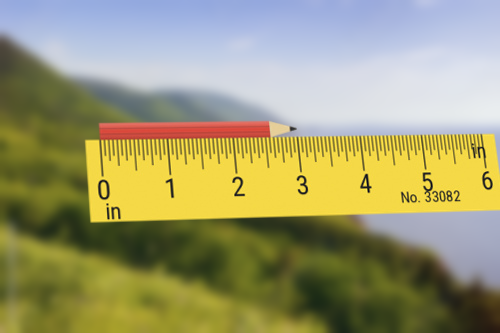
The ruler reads 3 (in)
